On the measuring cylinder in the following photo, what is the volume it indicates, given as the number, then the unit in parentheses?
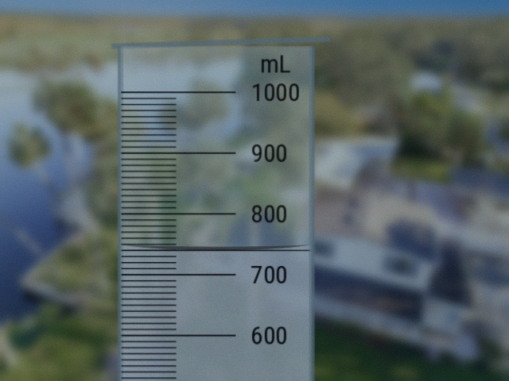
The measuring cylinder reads 740 (mL)
